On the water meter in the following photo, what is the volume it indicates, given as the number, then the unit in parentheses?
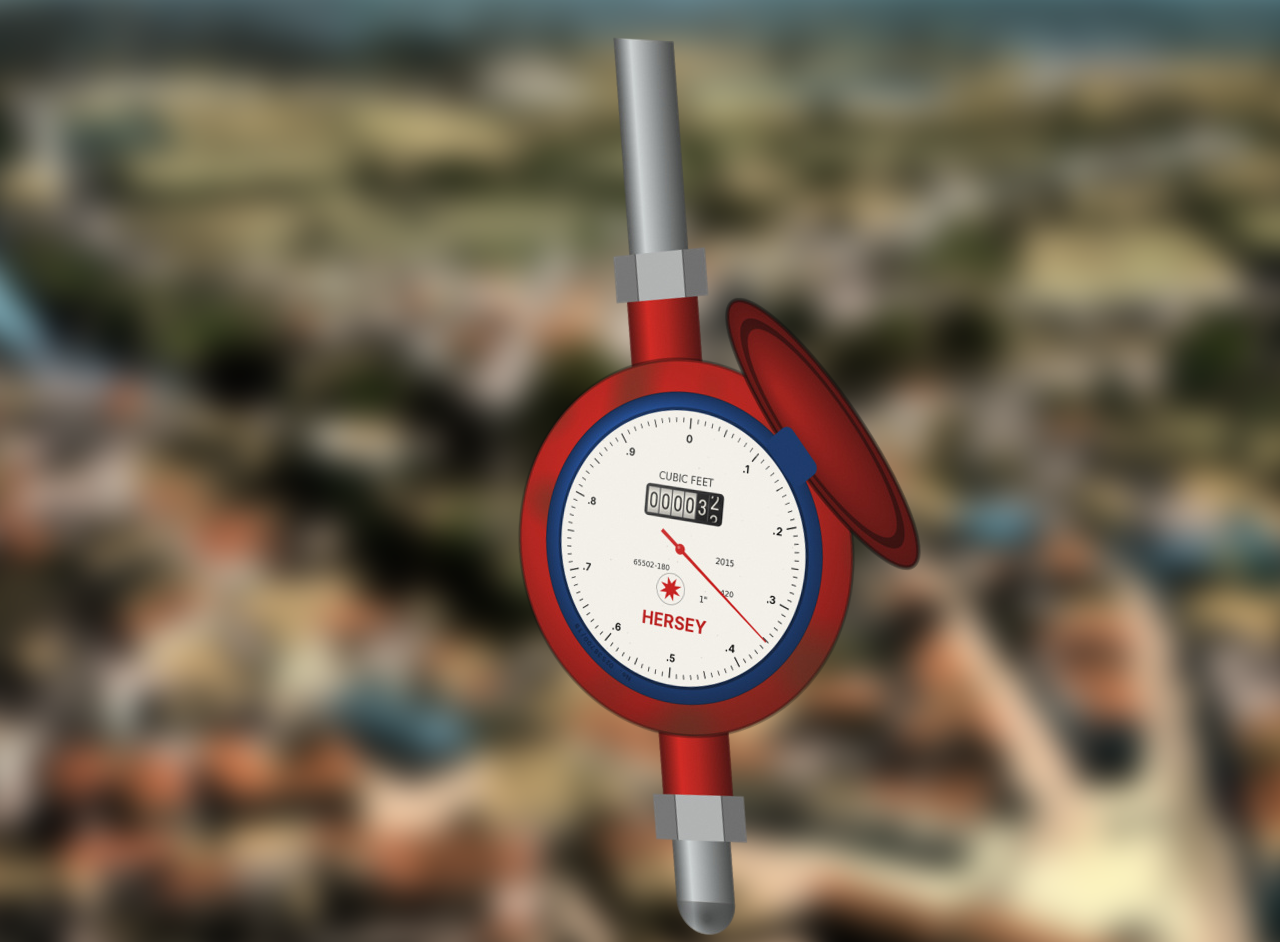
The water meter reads 32.35 (ft³)
